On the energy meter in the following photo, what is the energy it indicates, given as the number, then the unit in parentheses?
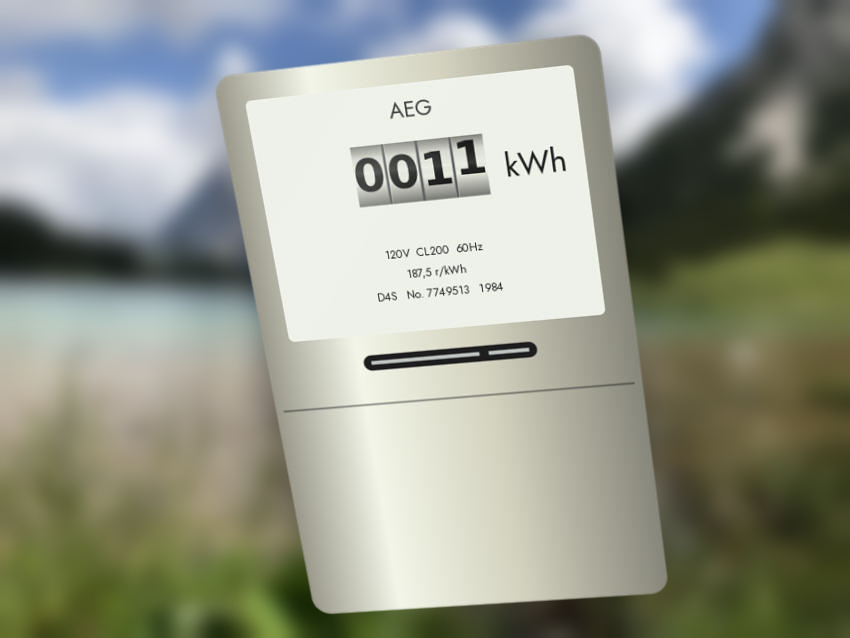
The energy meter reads 11 (kWh)
